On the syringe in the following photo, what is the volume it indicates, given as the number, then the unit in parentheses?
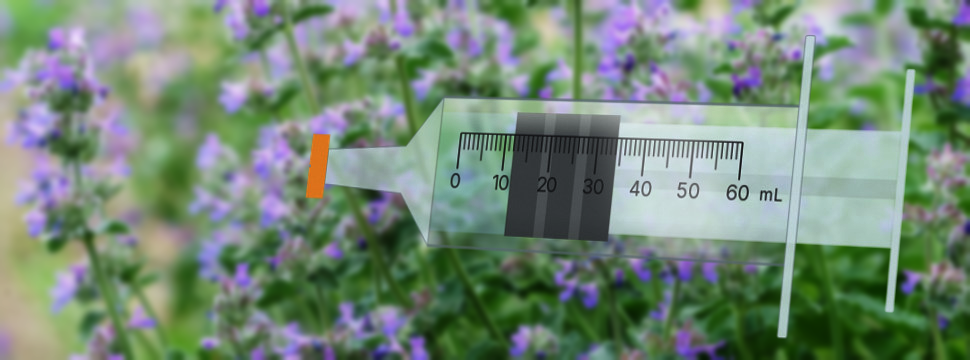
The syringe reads 12 (mL)
